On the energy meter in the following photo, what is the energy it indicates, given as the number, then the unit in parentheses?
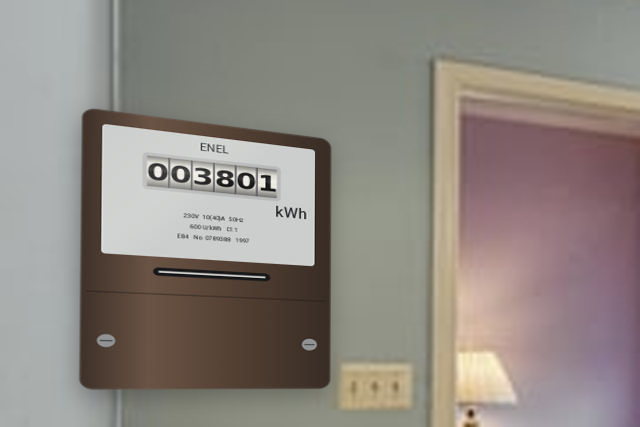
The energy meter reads 3801 (kWh)
